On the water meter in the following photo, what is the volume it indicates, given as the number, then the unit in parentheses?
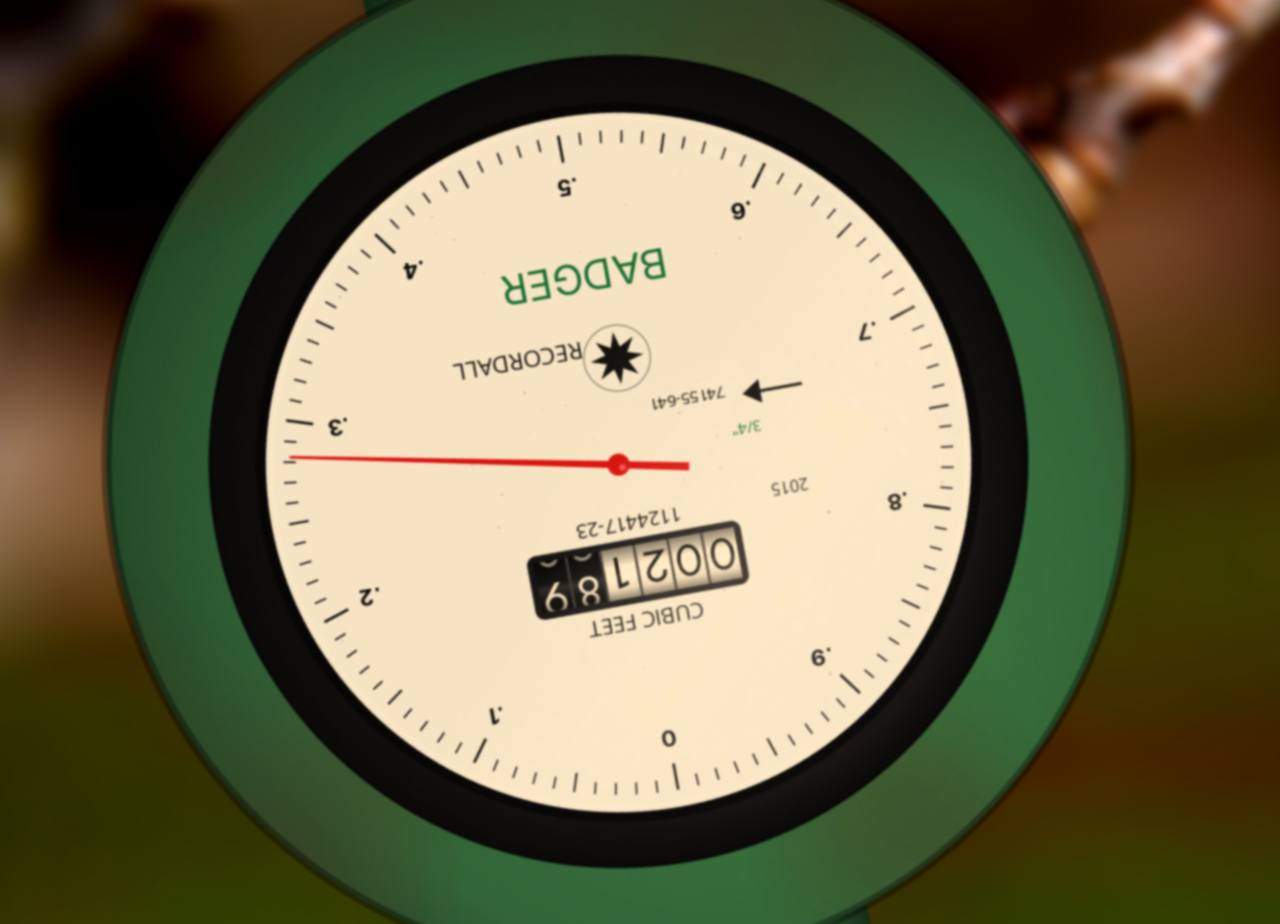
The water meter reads 2189.28 (ft³)
